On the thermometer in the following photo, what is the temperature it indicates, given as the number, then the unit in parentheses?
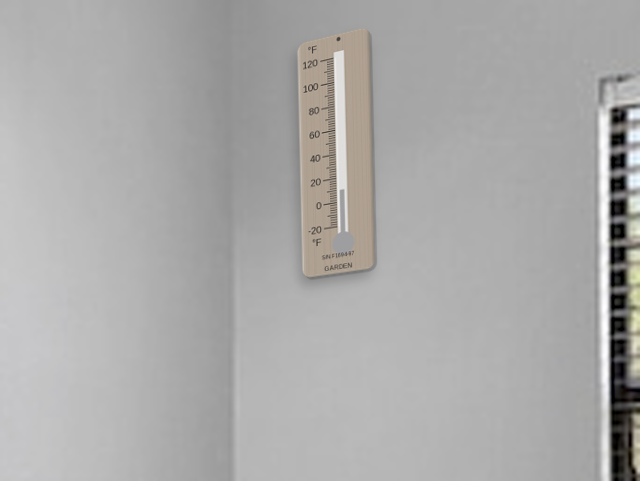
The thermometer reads 10 (°F)
